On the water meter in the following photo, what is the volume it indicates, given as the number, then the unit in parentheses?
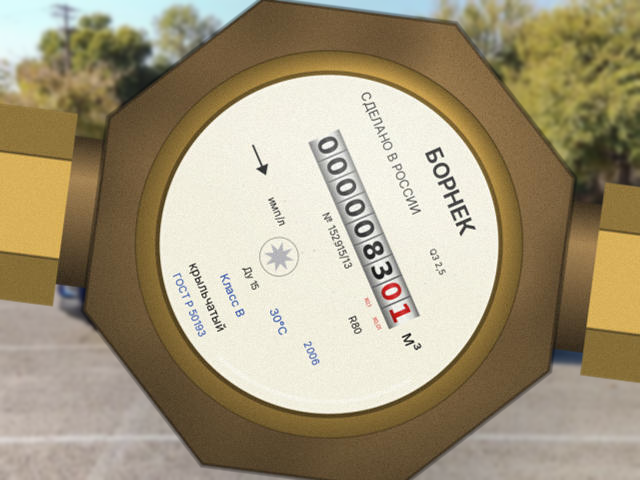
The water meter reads 83.01 (m³)
